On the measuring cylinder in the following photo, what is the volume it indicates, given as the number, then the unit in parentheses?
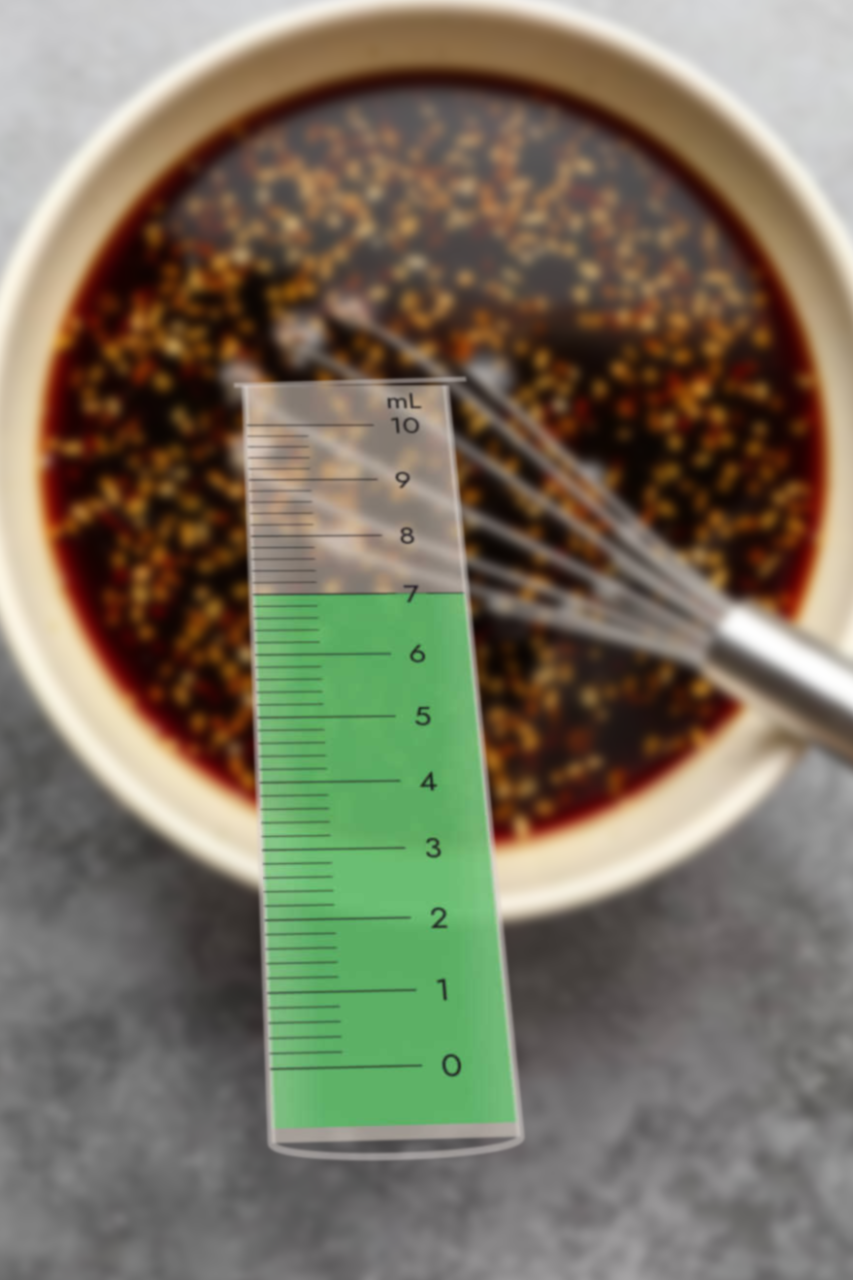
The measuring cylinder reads 7 (mL)
